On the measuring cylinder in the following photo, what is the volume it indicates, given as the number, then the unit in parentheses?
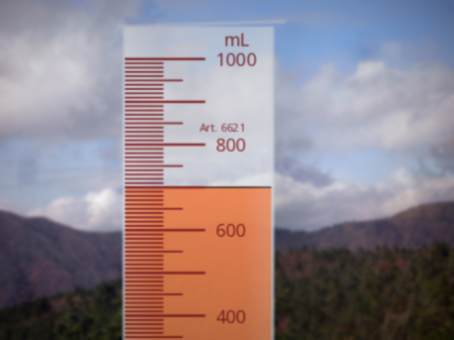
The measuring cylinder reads 700 (mL)
